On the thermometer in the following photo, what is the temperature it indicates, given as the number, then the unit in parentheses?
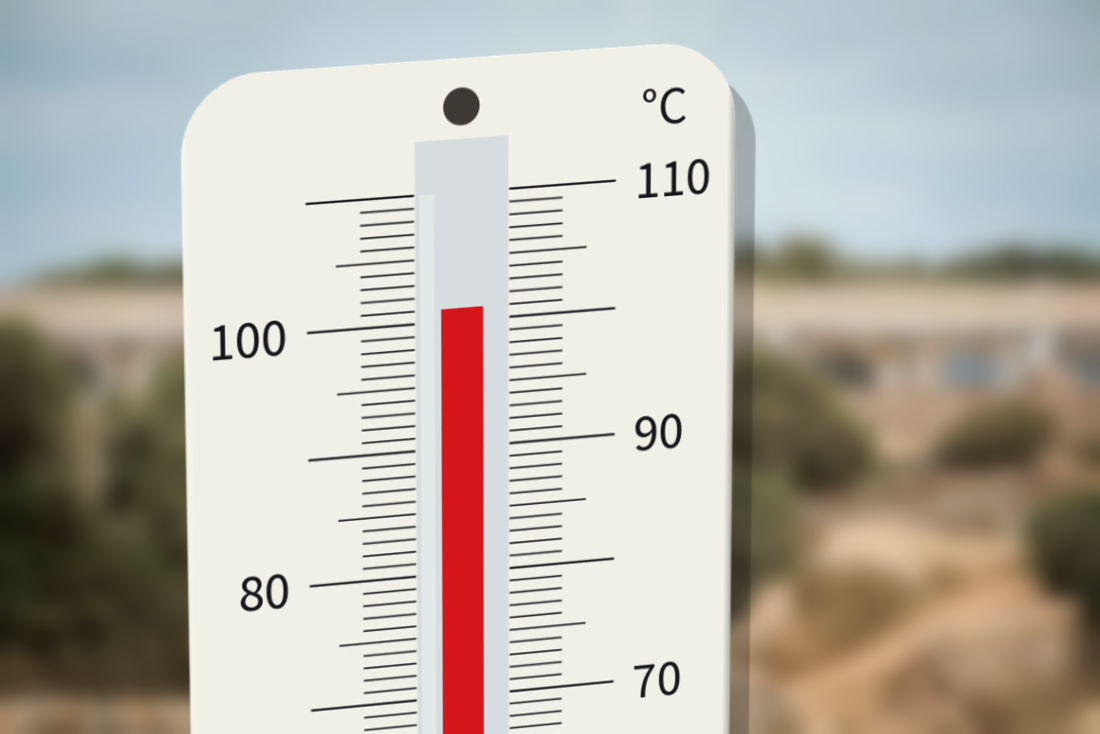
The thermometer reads 101 (°C)
